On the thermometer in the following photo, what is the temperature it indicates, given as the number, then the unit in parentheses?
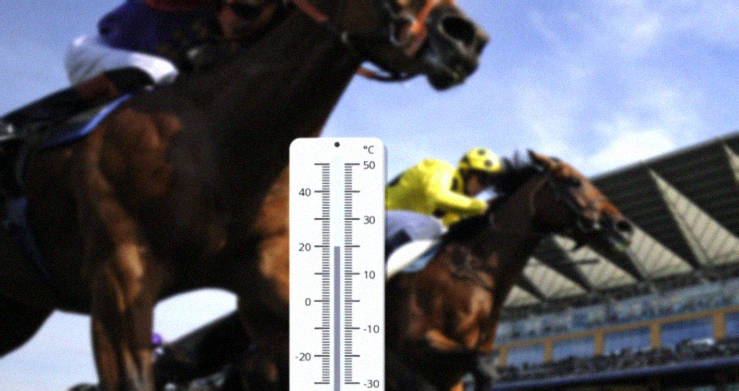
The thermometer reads 20 (°C)
